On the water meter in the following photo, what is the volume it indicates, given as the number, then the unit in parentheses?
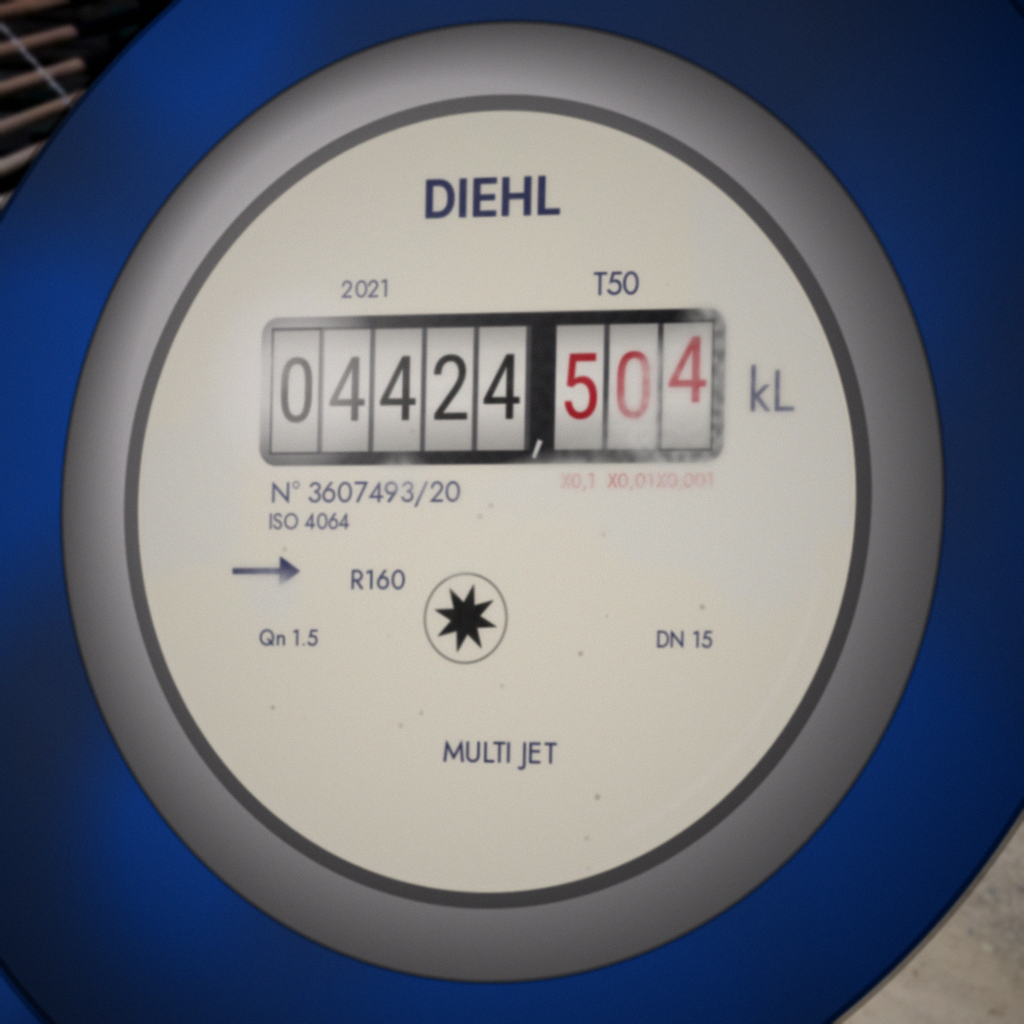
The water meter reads 4424.504 (kL)
